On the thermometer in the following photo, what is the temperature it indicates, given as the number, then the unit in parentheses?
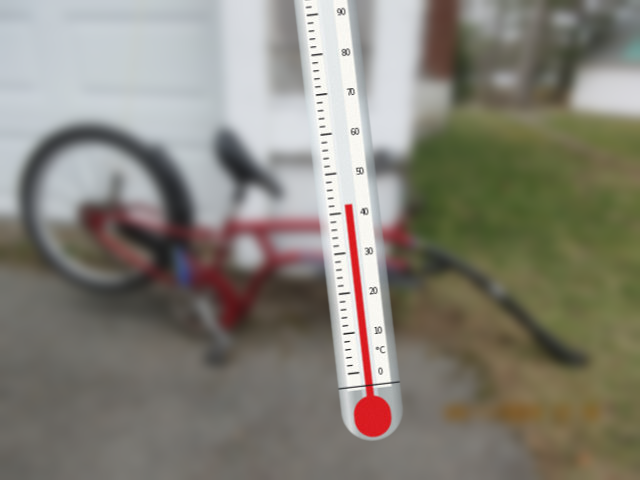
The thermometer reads 42 (°C)
